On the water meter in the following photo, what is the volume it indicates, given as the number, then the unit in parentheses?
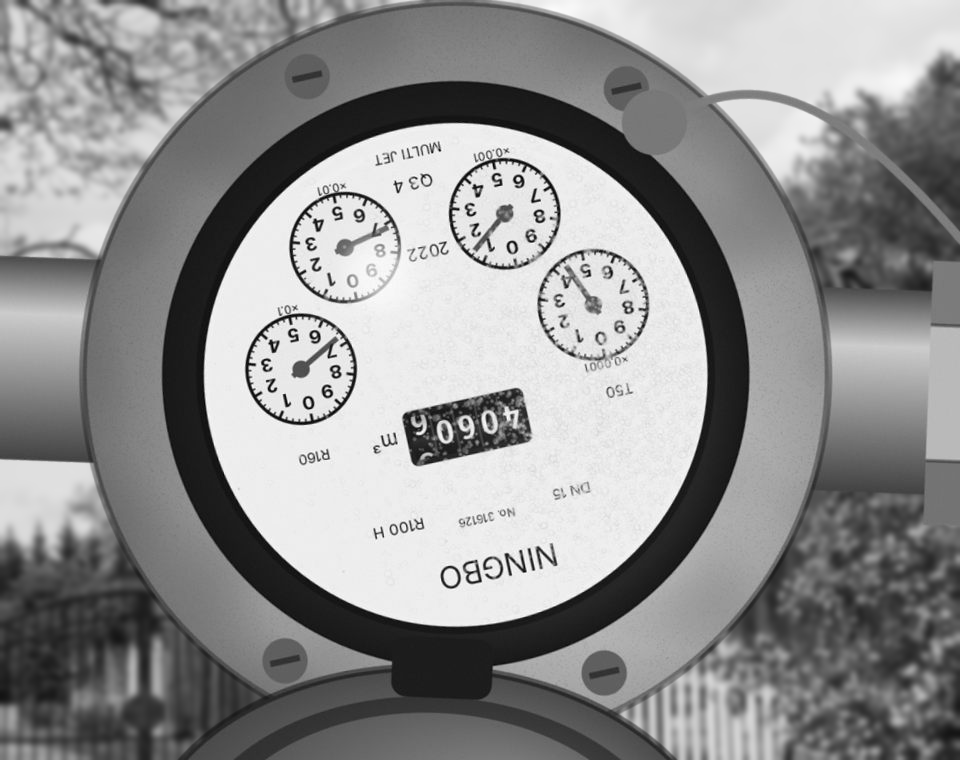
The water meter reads 40605.6714 (m³)
